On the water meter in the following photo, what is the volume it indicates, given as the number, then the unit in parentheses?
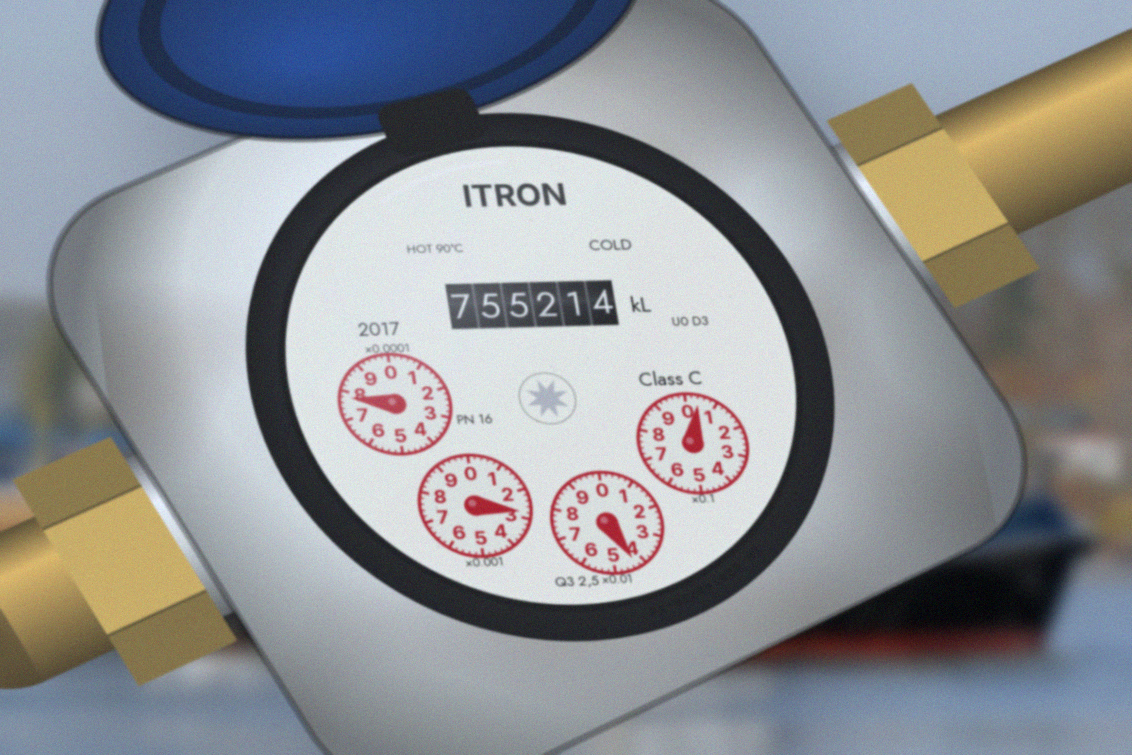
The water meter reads 755214.0427 (kL)
